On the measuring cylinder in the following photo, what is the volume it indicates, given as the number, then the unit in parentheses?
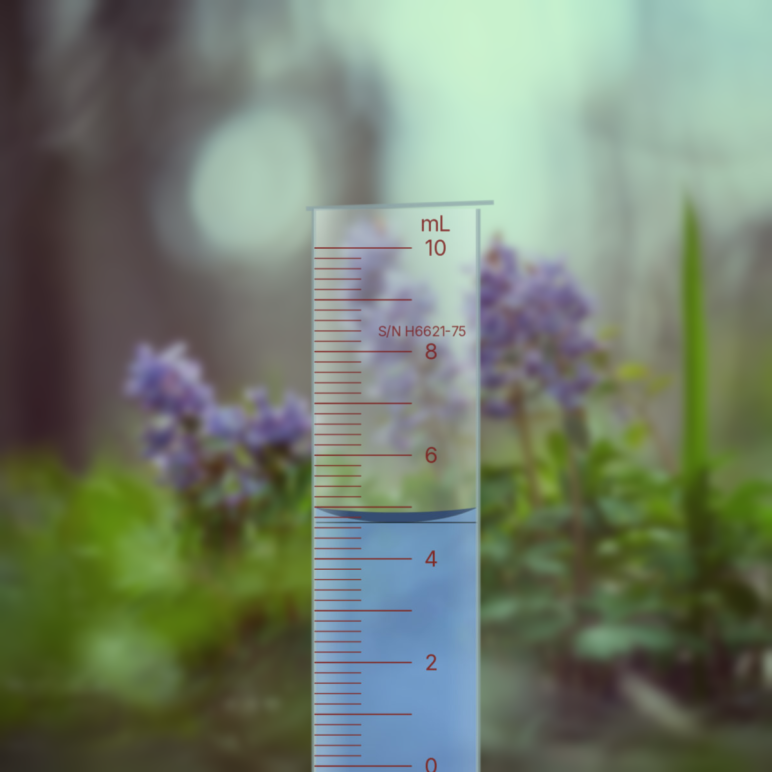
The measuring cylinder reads 4.7 (mL)
